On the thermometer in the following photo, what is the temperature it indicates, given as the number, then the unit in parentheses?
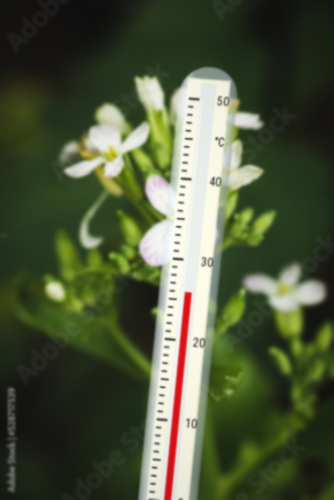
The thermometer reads 26 (°C)
